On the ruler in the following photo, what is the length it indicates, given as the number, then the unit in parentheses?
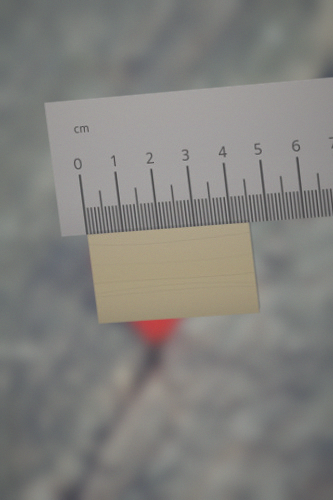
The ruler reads 4.5 (cm)
